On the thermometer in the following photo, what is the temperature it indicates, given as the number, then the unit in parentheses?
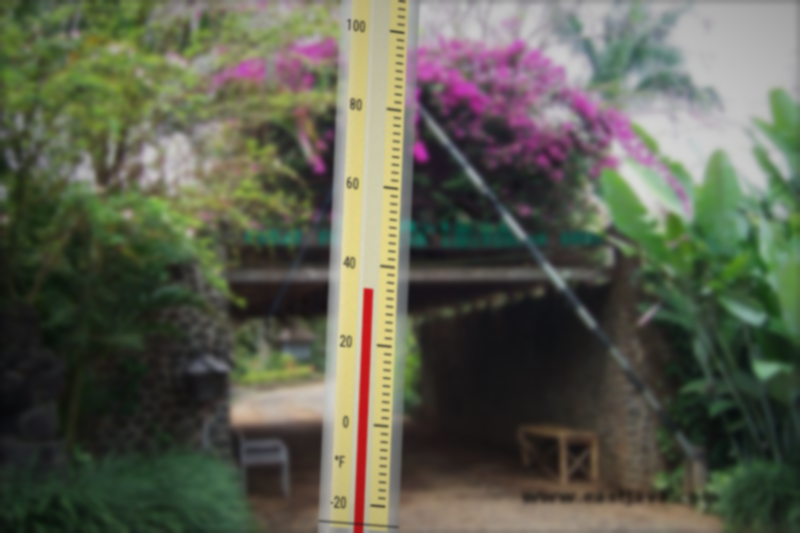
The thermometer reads 34 (°F)
